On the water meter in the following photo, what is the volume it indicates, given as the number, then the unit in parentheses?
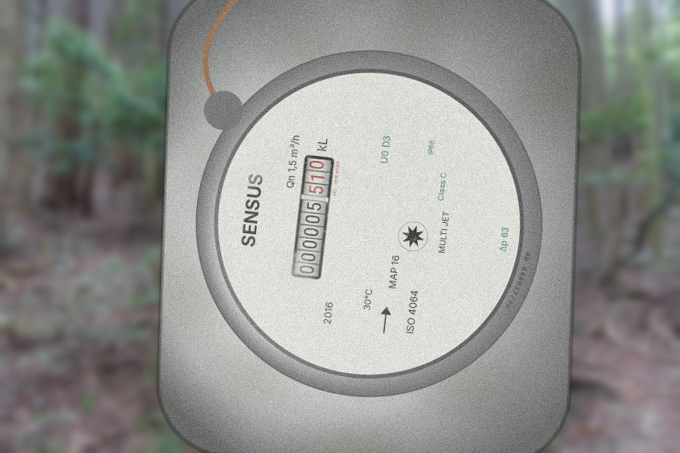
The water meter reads 5.510 (kL)
